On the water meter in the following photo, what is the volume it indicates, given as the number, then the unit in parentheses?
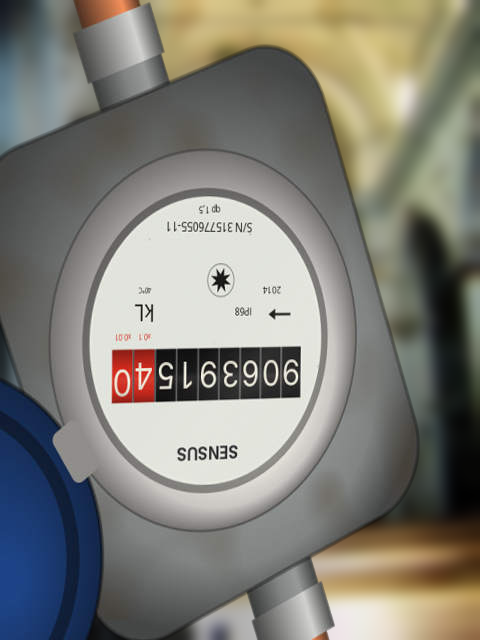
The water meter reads 9063915.40 (kL)
